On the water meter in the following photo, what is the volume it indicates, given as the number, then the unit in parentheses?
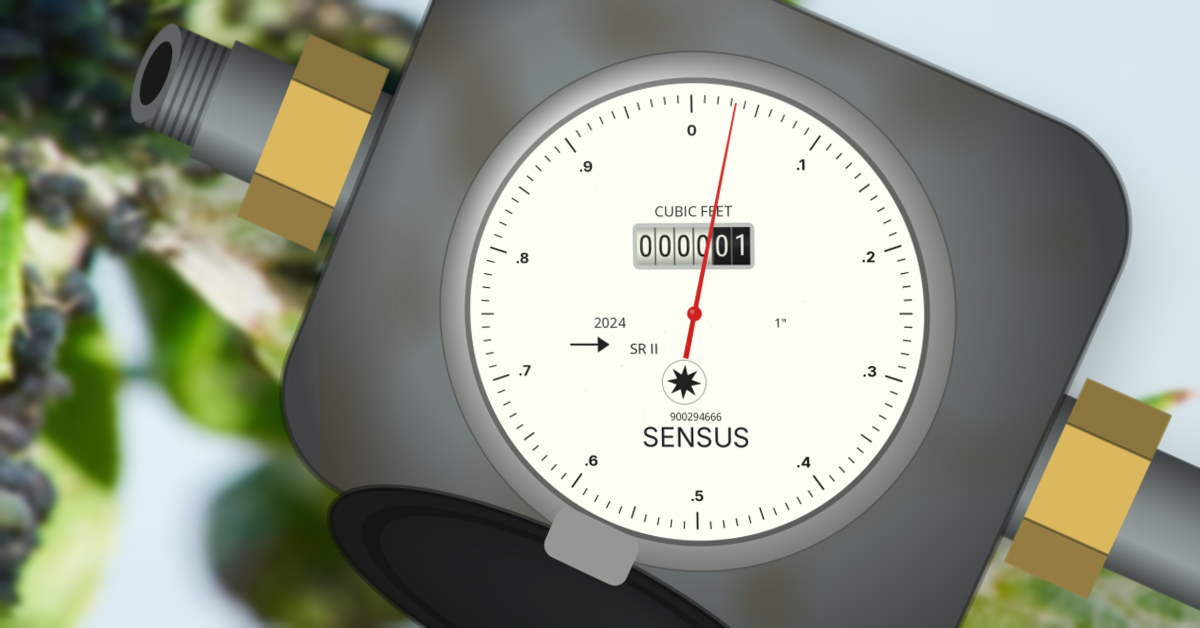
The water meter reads 1.03 (ft³)
